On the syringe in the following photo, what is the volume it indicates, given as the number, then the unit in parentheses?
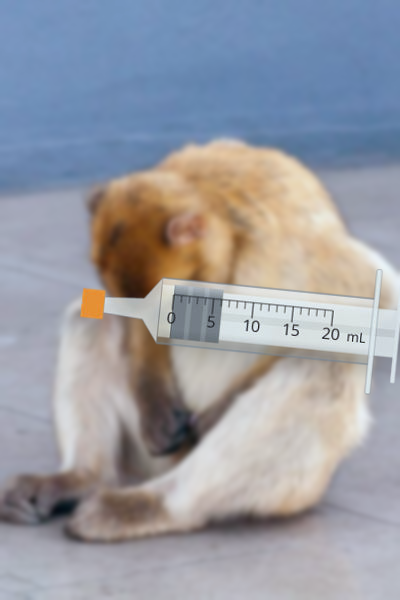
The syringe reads 0 (mL)
